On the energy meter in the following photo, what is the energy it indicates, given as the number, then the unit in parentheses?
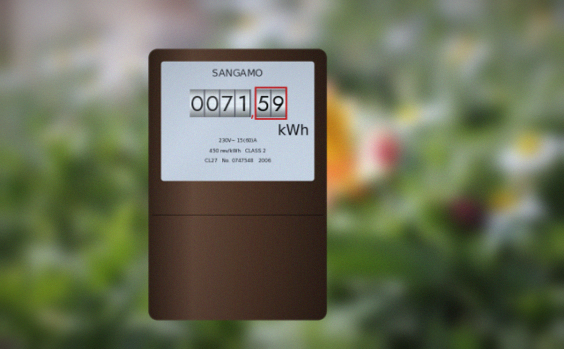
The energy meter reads 71.59 (kWh)
